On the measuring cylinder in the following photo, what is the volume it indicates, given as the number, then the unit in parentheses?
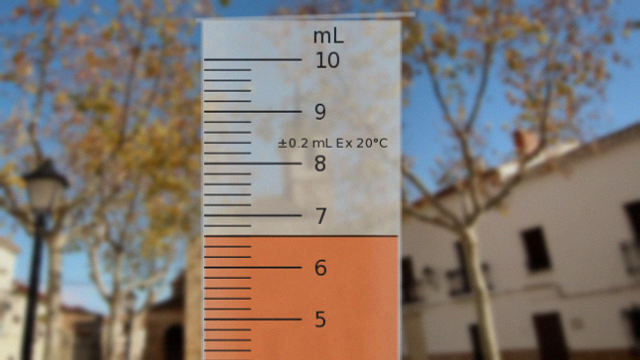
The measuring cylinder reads 6.6 (mL)
